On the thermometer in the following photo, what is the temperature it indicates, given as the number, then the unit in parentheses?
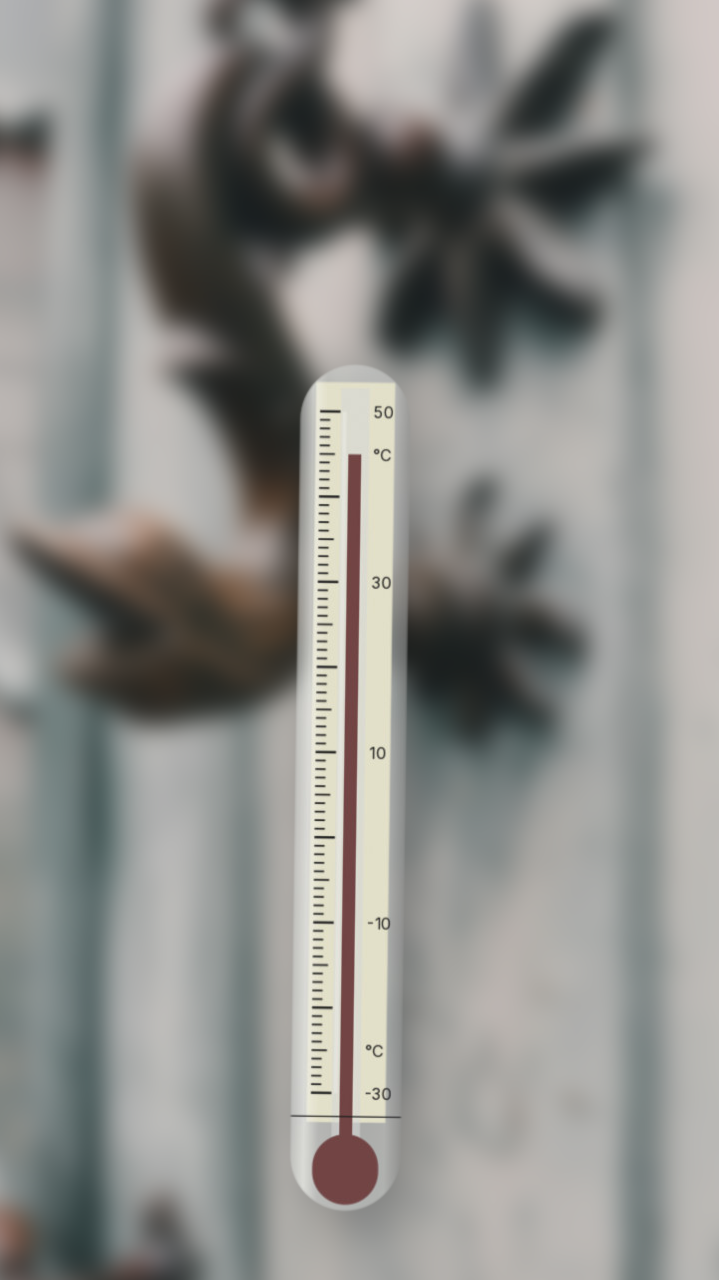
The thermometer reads 45 (°C)
